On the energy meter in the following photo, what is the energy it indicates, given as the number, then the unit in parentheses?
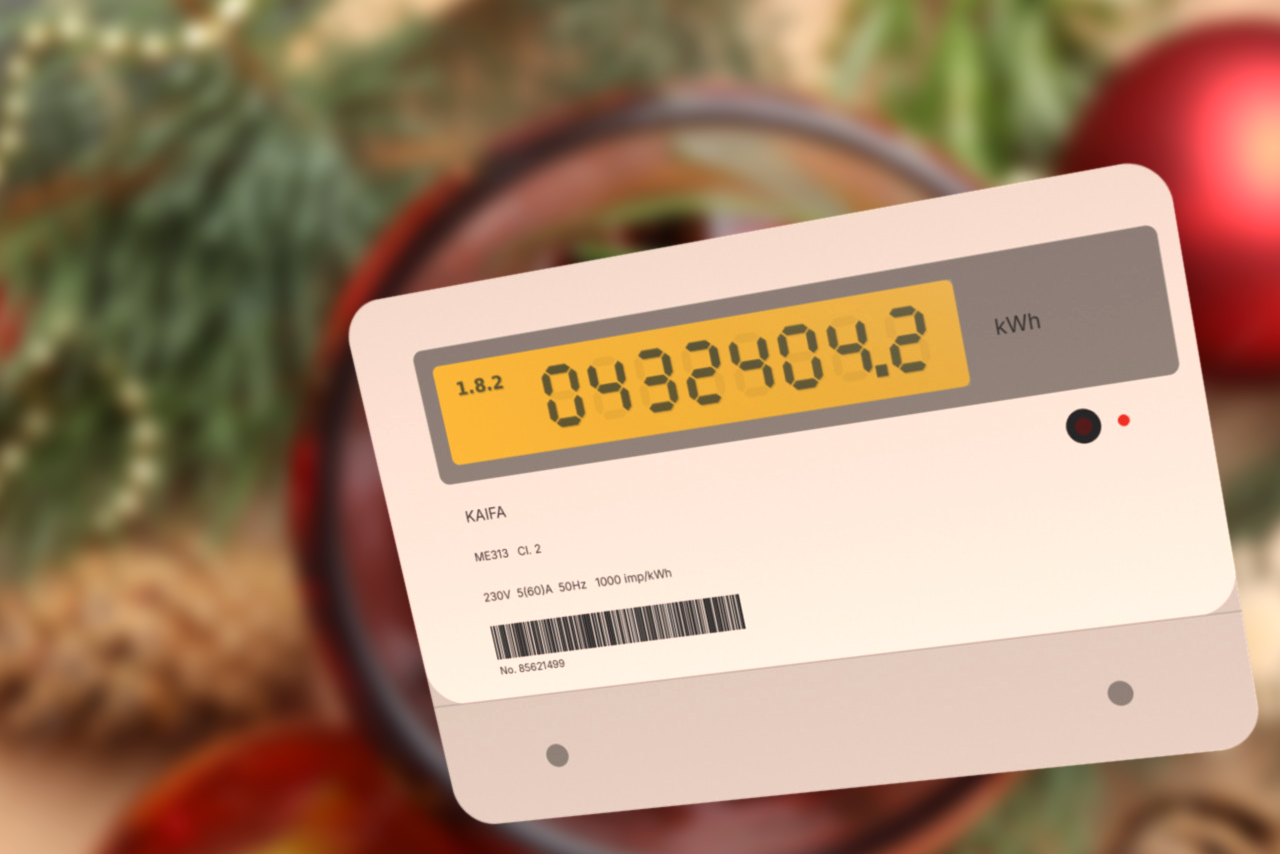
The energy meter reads 432404.2 (kWh)
